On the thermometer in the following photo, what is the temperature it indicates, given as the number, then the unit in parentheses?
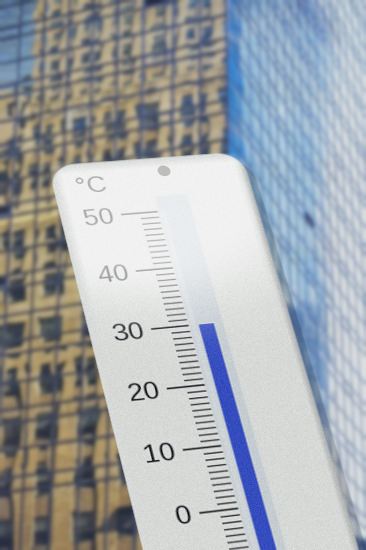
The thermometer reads 30 (°C)
